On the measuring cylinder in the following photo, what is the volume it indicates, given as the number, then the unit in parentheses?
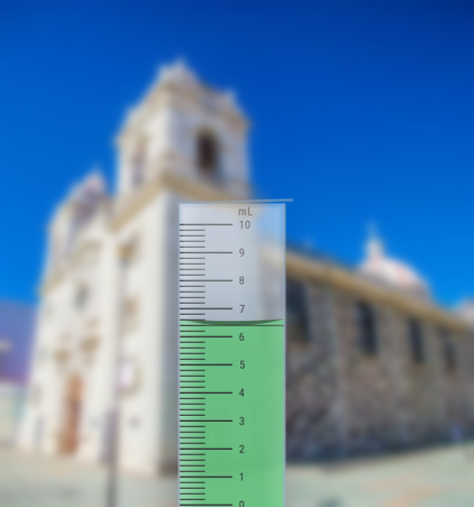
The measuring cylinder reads 6.4 (mL)
